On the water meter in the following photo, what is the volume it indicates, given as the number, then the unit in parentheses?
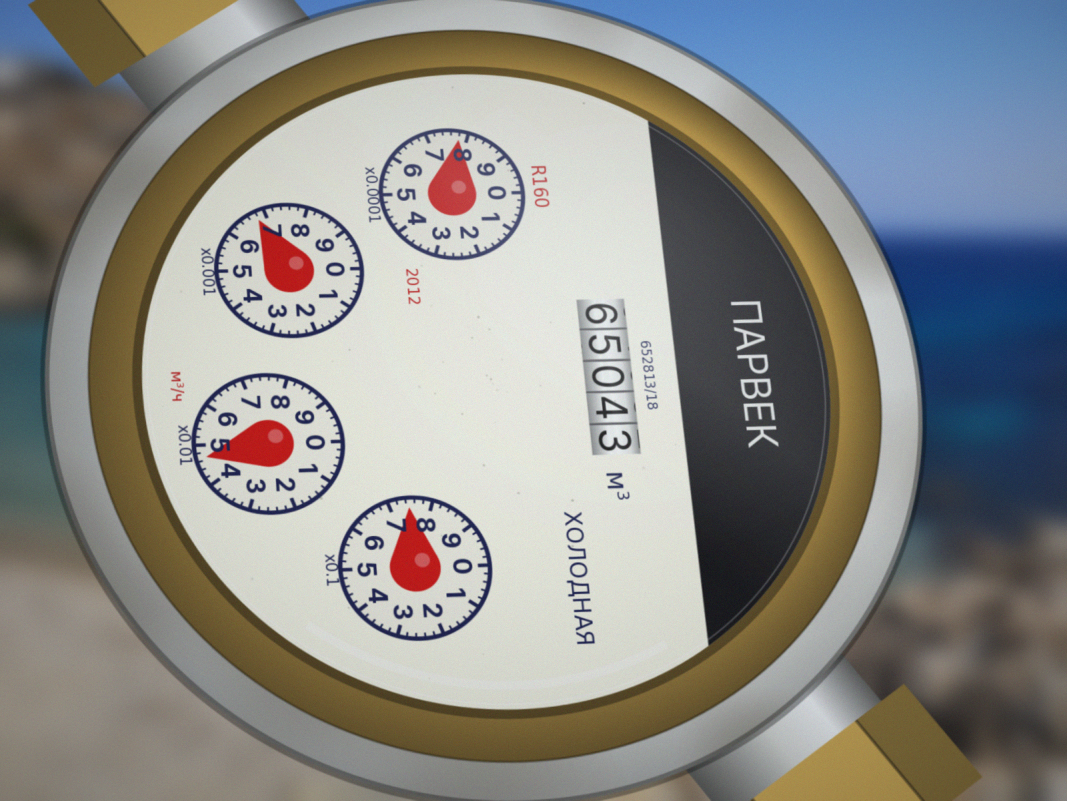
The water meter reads 65043.7467 (m³)
